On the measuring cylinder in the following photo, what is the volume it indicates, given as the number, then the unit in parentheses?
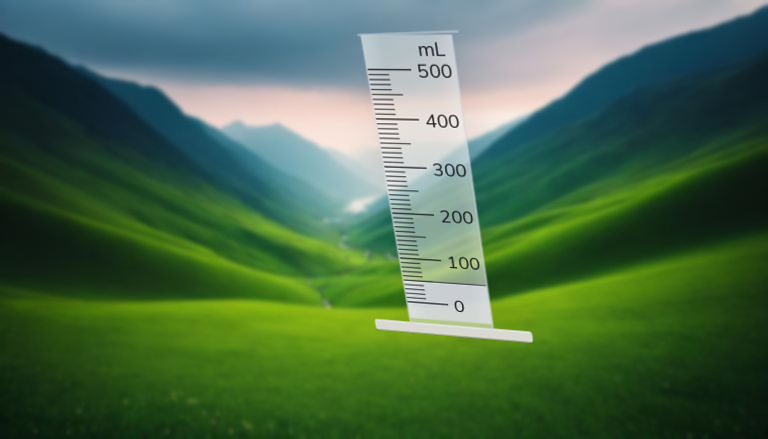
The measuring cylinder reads 50 (mL)
